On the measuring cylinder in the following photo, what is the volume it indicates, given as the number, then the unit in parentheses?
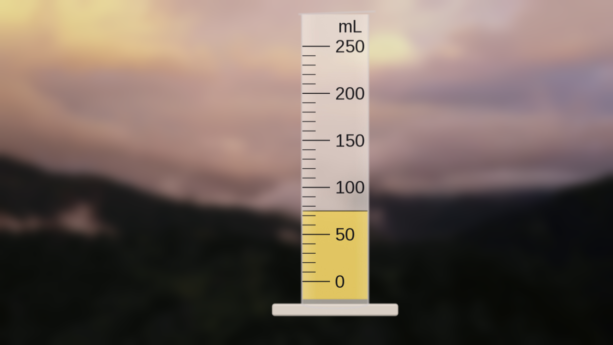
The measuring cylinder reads 75 (mL)
